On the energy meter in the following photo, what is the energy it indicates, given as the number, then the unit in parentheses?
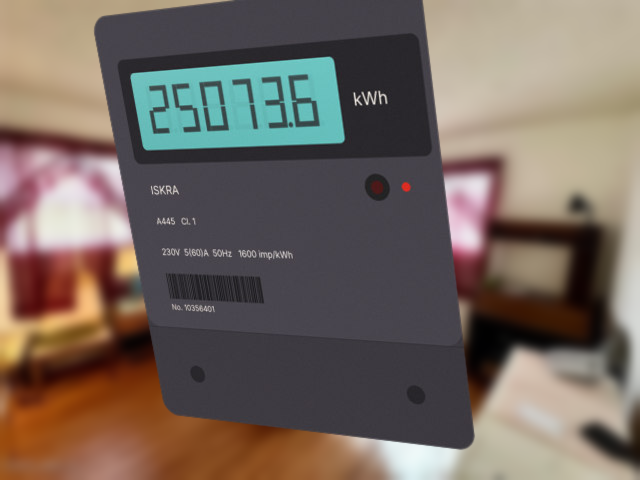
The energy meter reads 25073.6 (kWh)
